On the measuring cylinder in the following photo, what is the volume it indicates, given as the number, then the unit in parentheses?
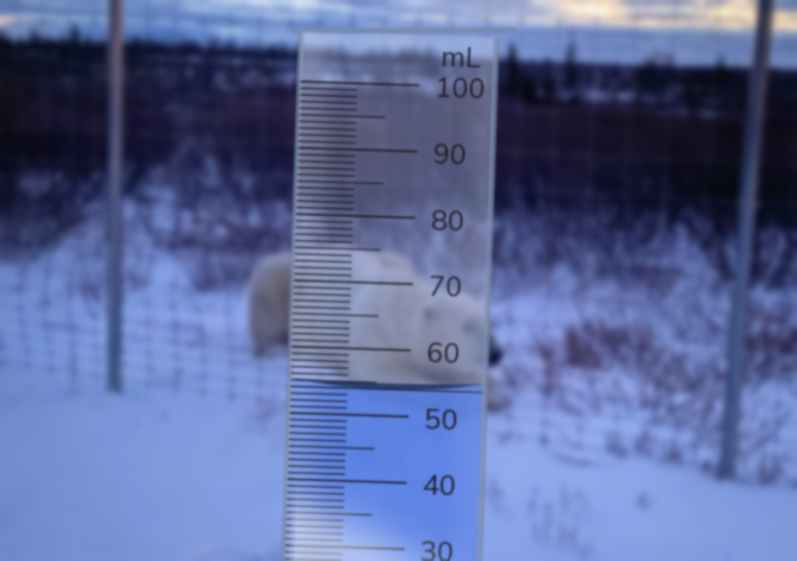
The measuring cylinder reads 54 (mL)
